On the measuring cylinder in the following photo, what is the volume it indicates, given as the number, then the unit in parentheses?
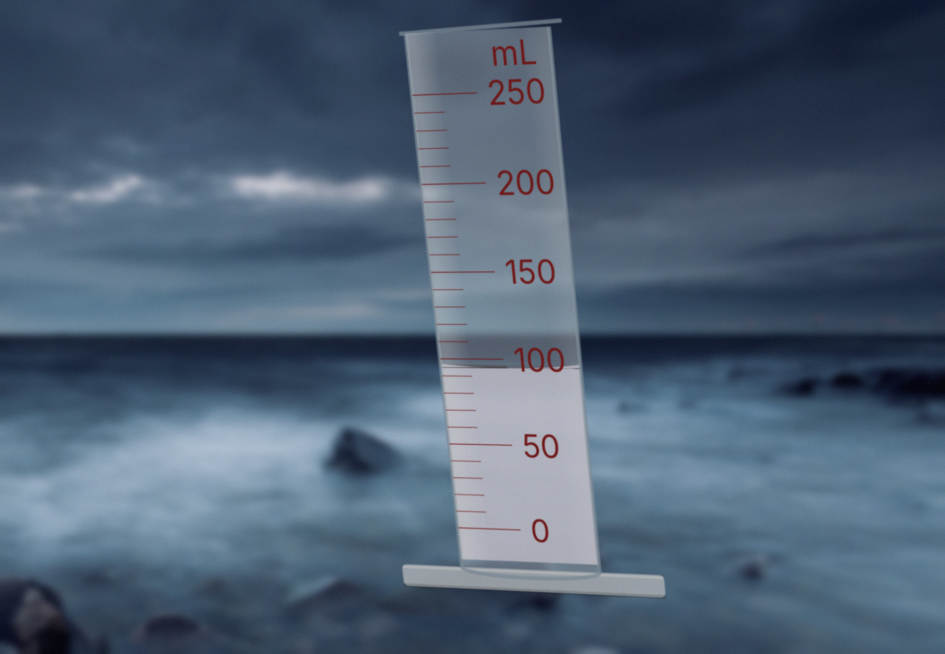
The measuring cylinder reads 95 (mL)
